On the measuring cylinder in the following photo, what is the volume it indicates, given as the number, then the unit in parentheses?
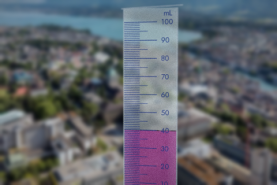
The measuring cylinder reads 40 (mL)
